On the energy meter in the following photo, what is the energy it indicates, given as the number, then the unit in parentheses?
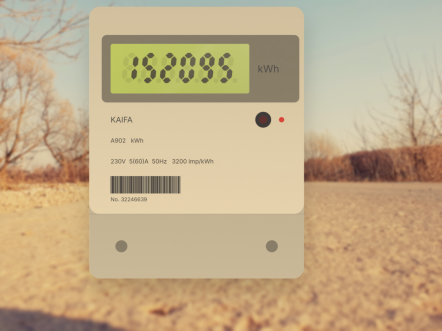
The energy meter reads 152095 (kWh)
